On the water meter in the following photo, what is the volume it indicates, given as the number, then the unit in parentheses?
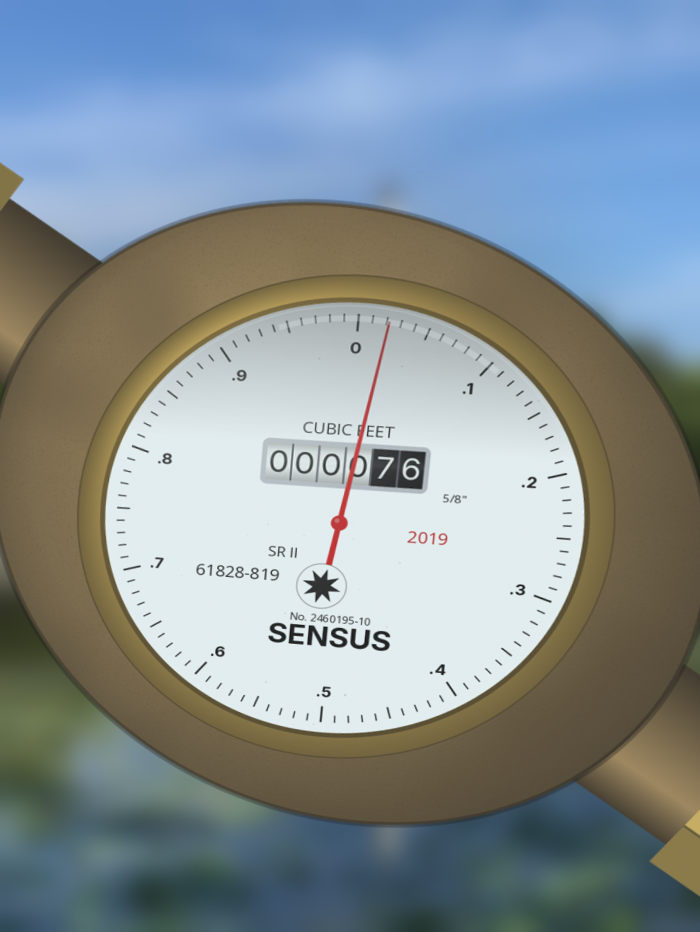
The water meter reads 76.02 (ft³)
